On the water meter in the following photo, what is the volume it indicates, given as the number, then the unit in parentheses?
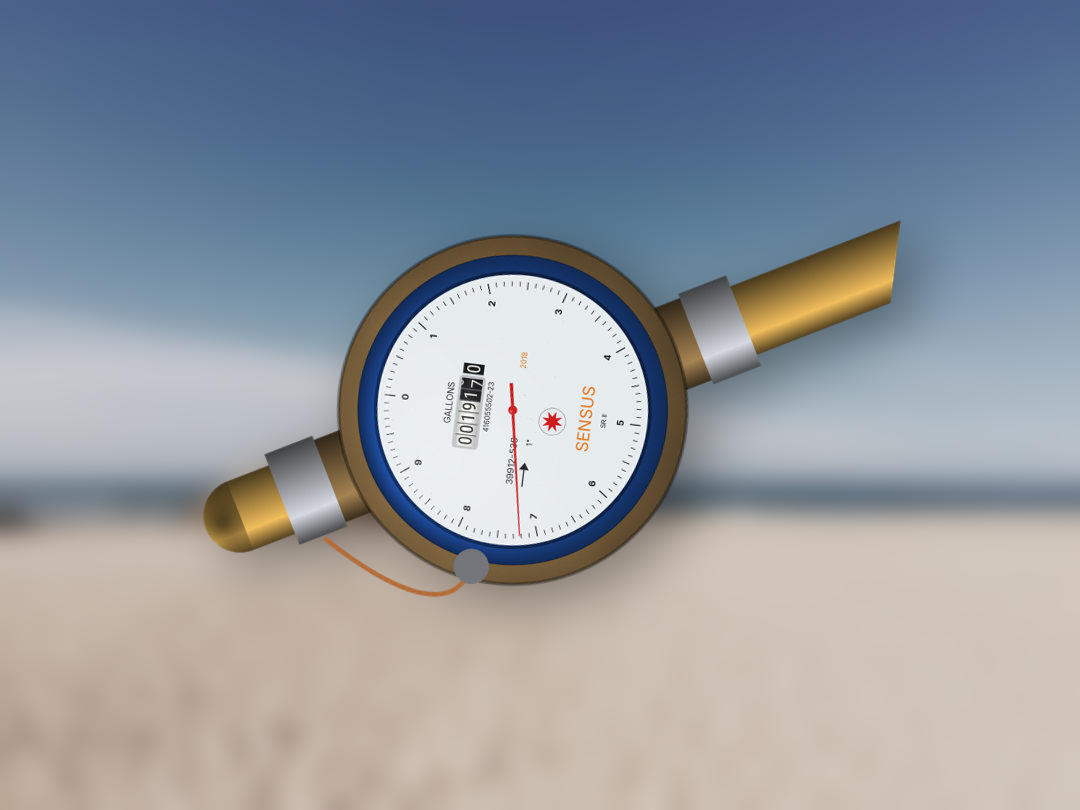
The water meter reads 19167.2 (gal)
